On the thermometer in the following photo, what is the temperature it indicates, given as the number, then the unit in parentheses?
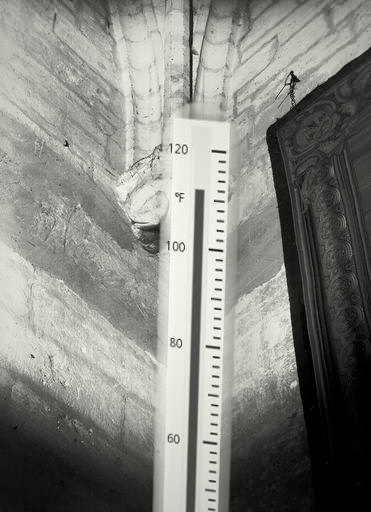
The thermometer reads 112 (°F)
